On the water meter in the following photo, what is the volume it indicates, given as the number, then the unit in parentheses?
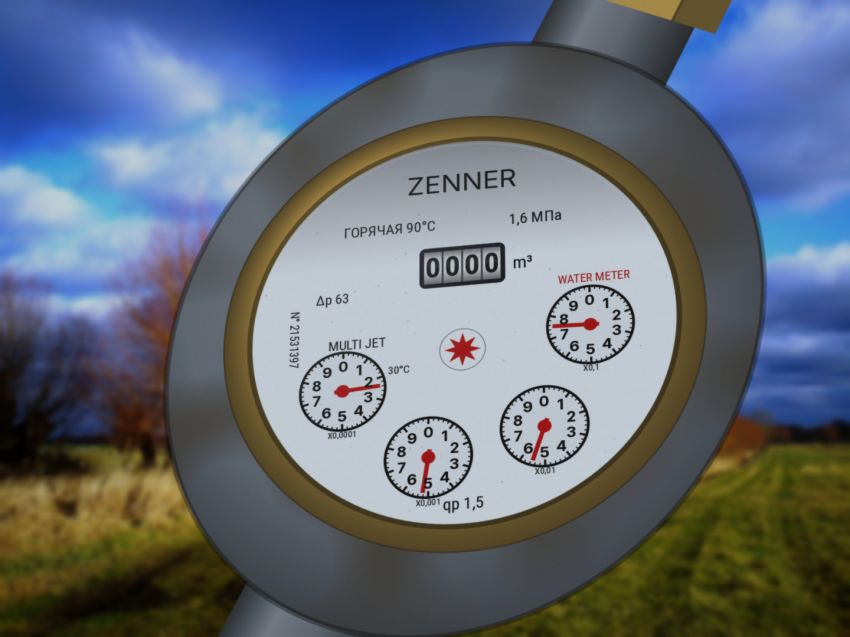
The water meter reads 0.7552 (m³)
